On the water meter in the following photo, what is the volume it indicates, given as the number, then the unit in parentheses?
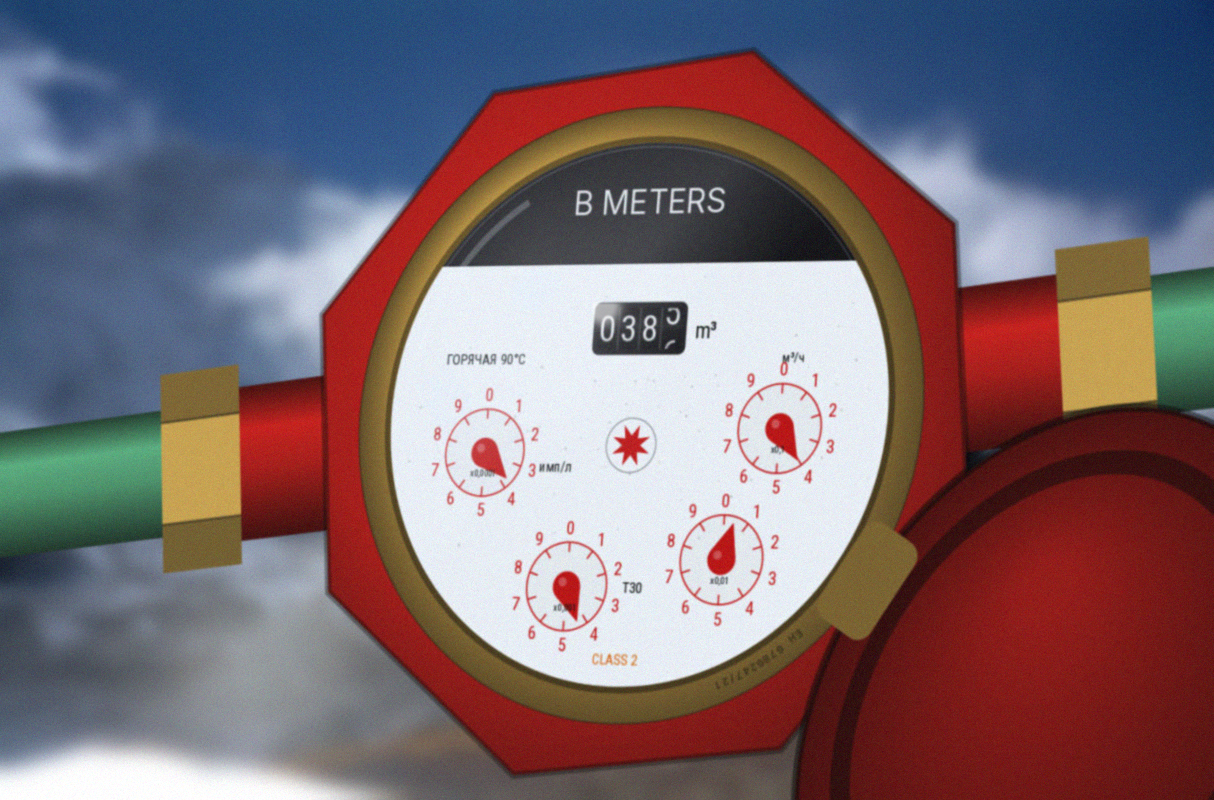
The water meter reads 385.4043 (m³)
